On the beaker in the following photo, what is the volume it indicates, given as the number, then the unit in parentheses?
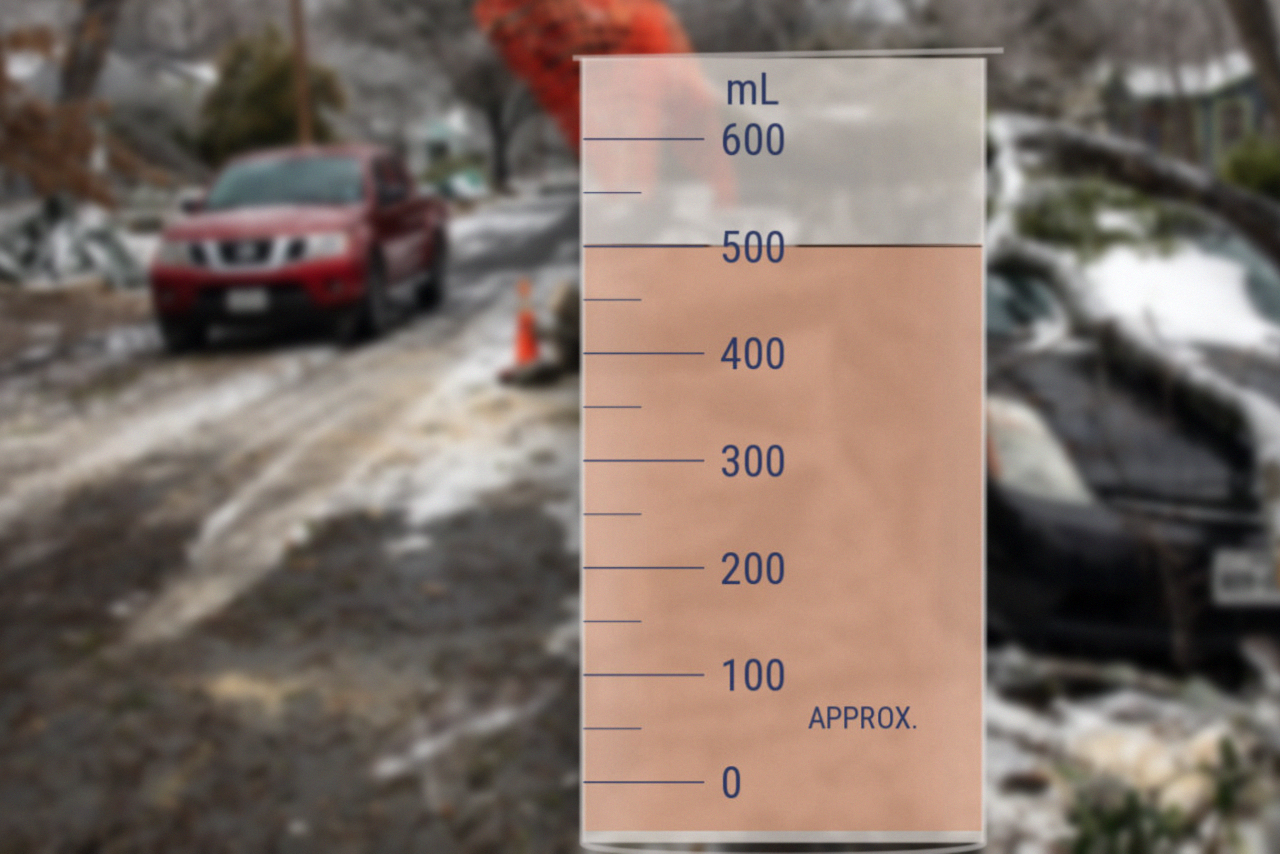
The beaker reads 500 (mL)
